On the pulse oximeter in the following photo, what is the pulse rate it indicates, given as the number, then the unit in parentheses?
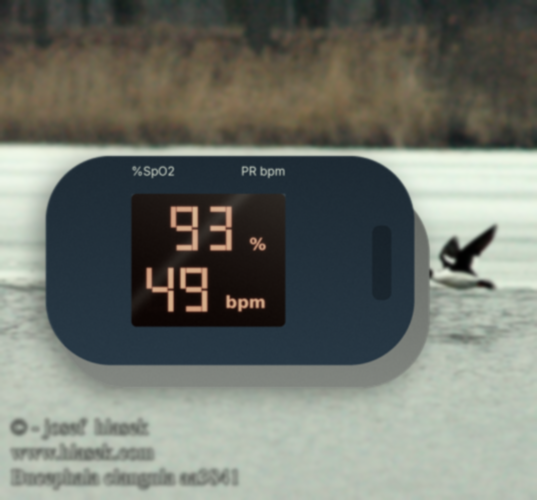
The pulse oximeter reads 49 (bpm)
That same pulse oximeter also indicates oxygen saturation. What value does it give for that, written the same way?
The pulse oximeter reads 93 (%)
